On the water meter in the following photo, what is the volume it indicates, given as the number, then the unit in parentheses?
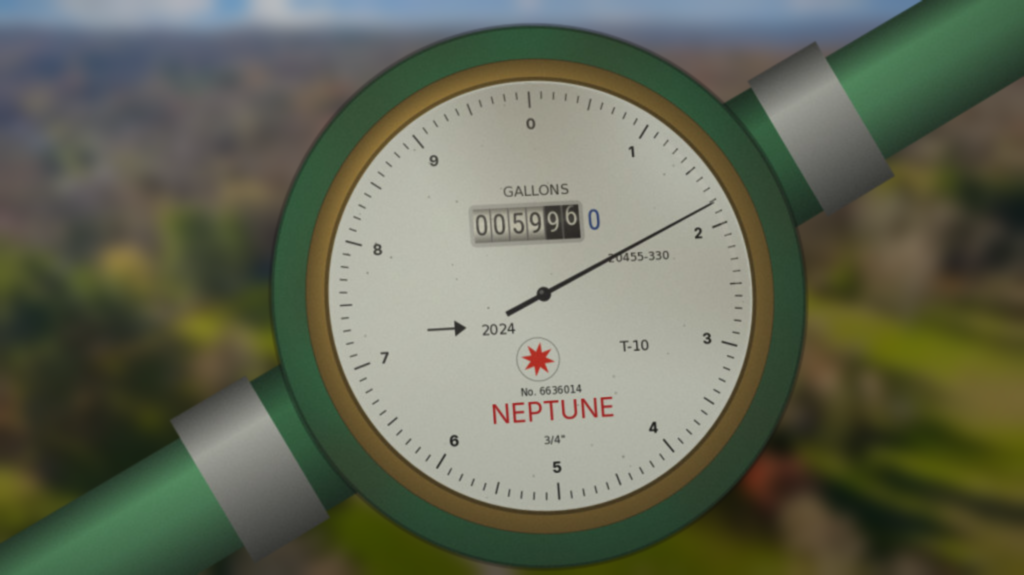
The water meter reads 59961.8 (gal)
